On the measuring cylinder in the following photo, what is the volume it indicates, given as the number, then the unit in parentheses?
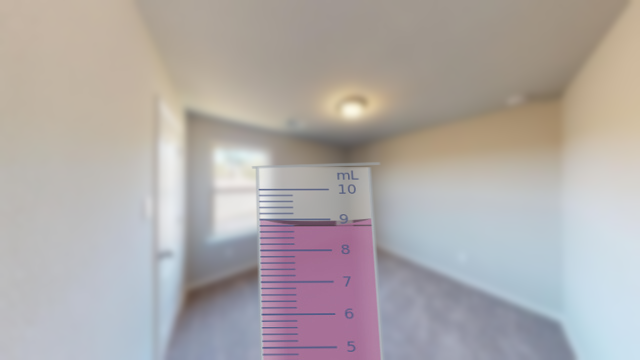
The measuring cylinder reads 8.8 (mL)
